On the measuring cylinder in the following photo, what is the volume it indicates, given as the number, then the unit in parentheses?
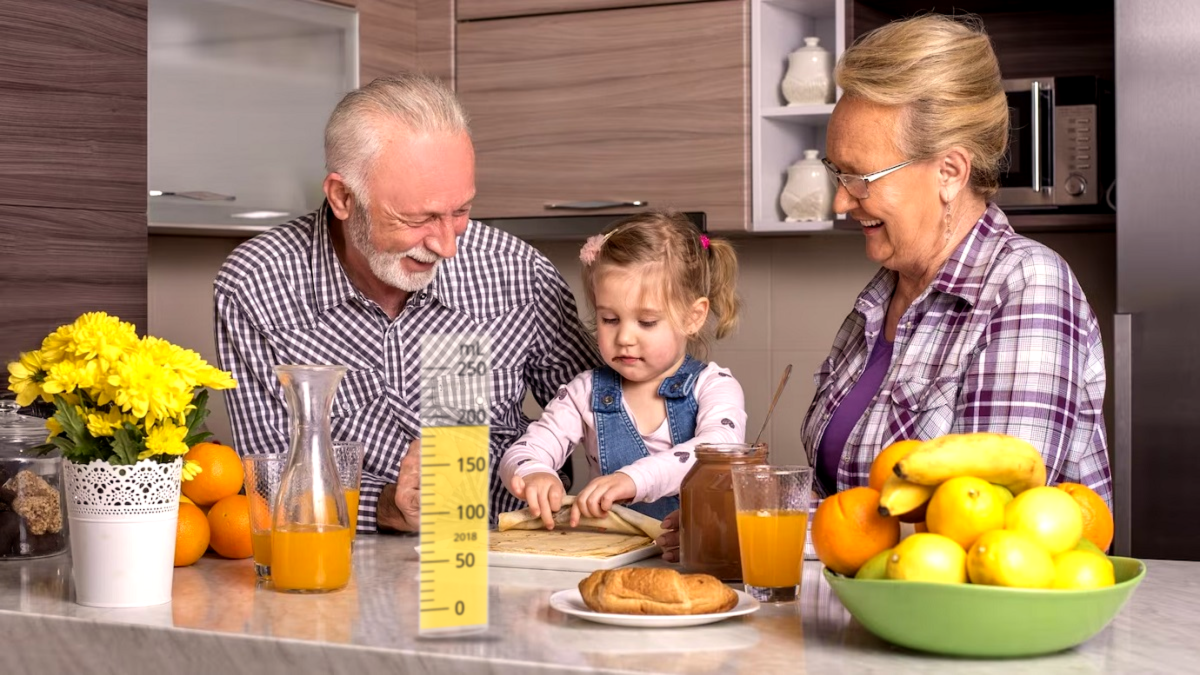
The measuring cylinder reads 190 (mL)
